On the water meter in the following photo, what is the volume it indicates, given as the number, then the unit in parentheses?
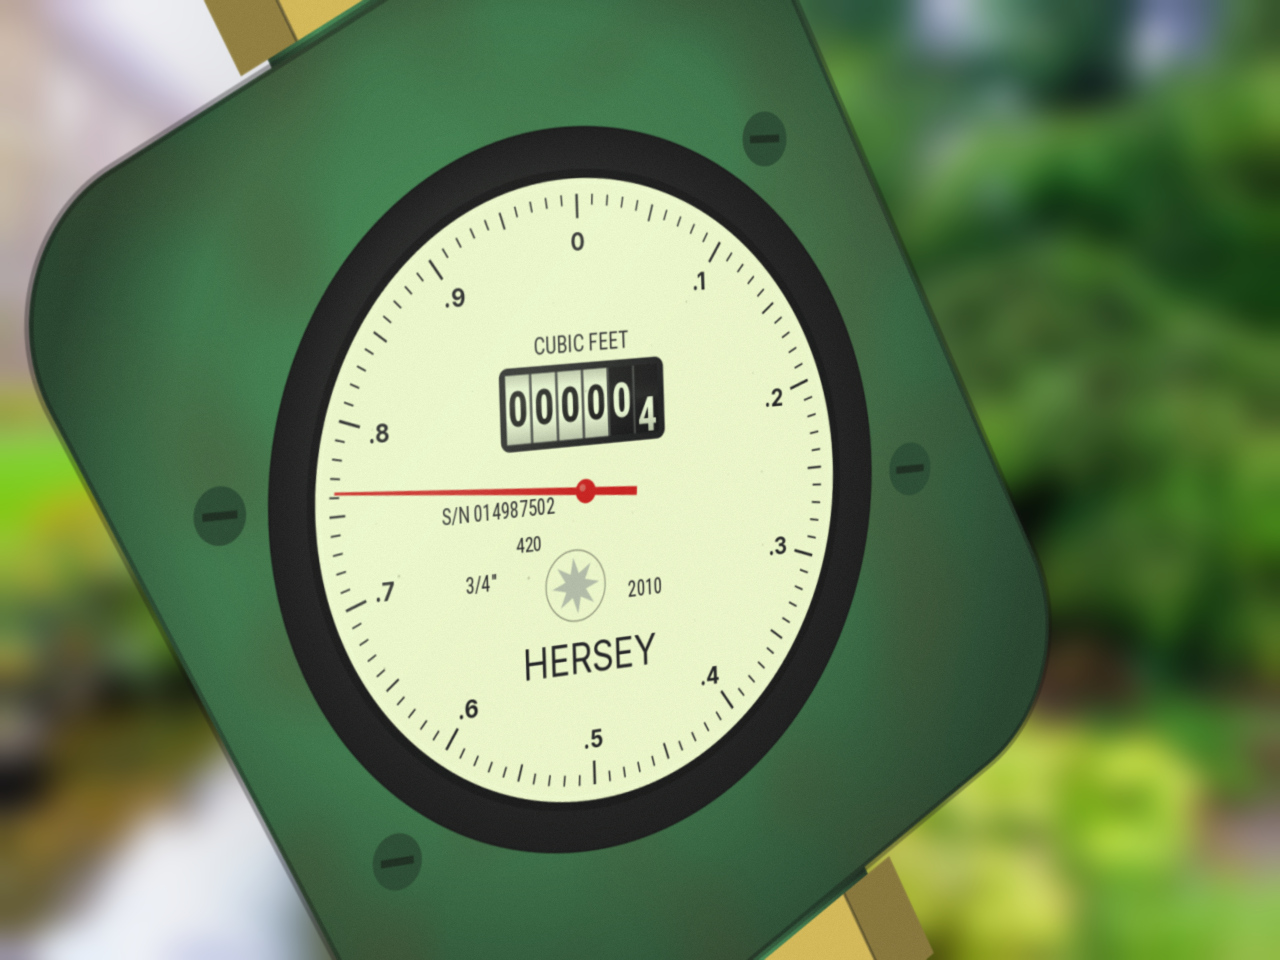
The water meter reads 3.76 (ft³)
